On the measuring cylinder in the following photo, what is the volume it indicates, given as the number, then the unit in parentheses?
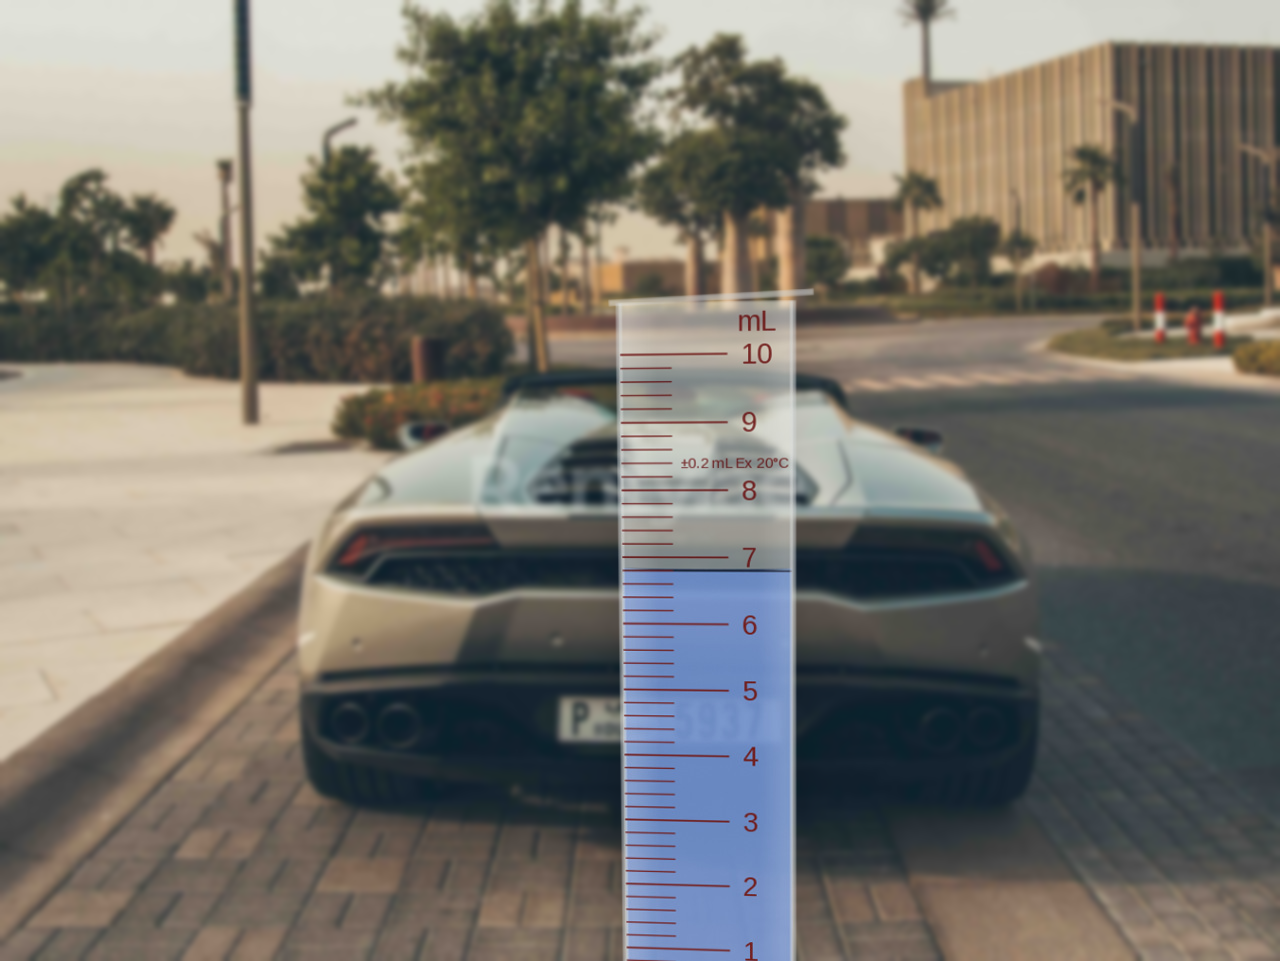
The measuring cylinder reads 6.8 (mL)
